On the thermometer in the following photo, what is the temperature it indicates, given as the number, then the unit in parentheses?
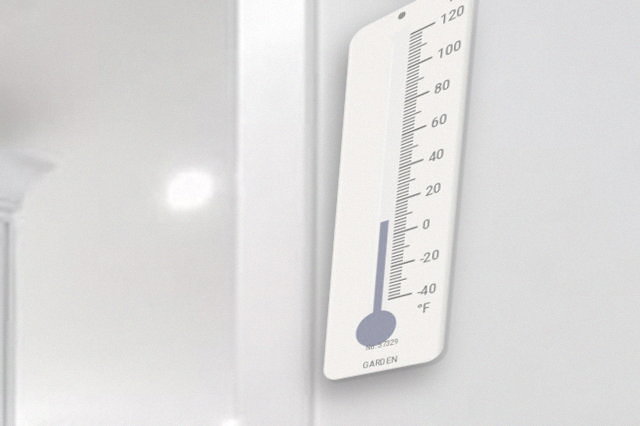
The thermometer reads 10 (°F)
